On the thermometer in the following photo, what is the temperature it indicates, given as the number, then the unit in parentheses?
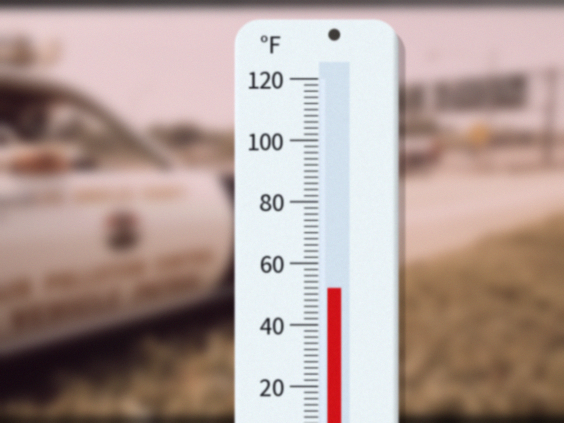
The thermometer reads 52 (°F)
